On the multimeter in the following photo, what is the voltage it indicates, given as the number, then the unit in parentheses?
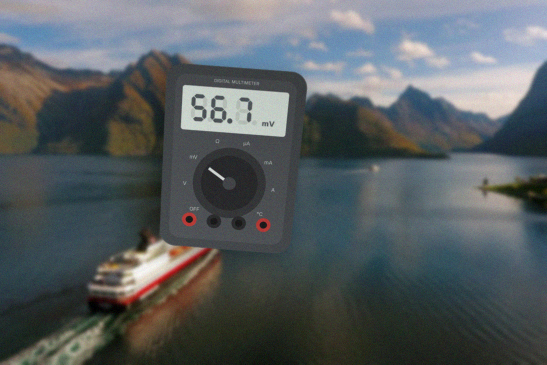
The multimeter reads 56.7 (mV)
